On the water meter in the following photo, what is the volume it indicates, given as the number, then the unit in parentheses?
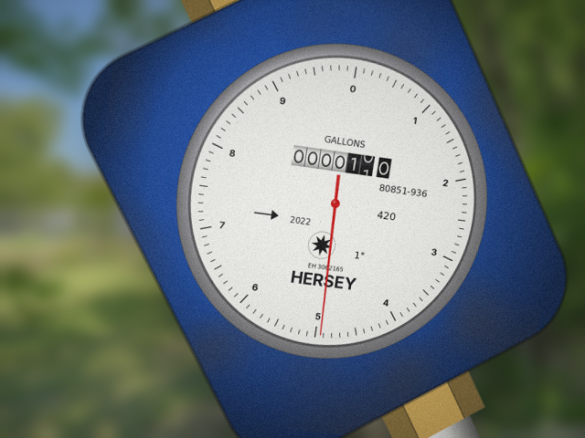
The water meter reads 104.9 (gal)
